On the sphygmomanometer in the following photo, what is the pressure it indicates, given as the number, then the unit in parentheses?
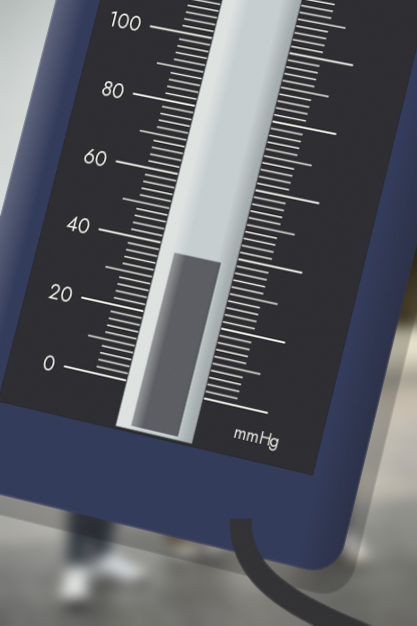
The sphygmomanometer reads 38 (mmHg)
